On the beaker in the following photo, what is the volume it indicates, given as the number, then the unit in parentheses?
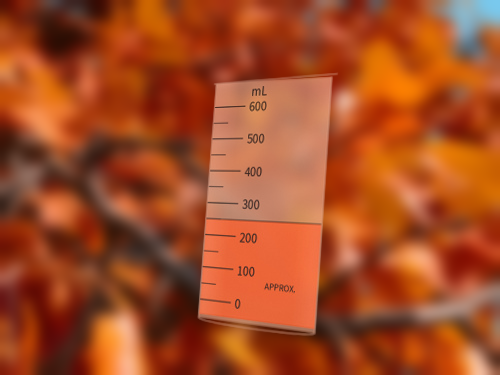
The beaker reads 250 (mL)
